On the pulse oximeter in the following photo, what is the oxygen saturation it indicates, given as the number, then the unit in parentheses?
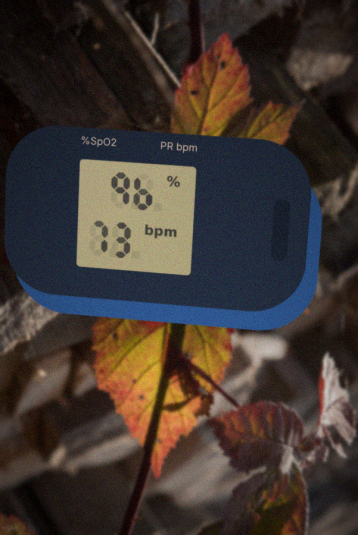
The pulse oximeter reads 96 (%)
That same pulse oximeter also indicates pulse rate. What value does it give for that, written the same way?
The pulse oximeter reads 73 (bpm)
